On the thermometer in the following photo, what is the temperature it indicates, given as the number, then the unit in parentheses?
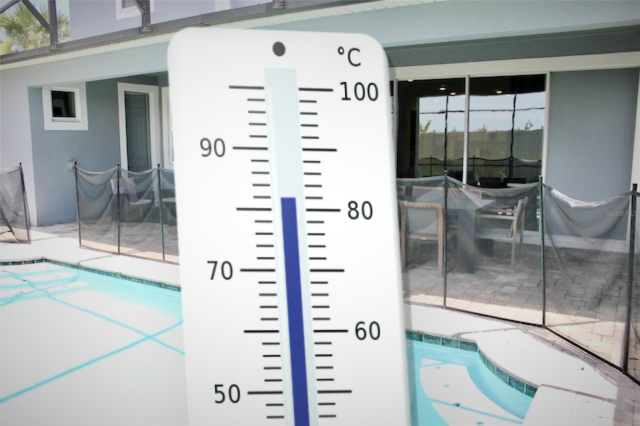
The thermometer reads 82 (°C)
